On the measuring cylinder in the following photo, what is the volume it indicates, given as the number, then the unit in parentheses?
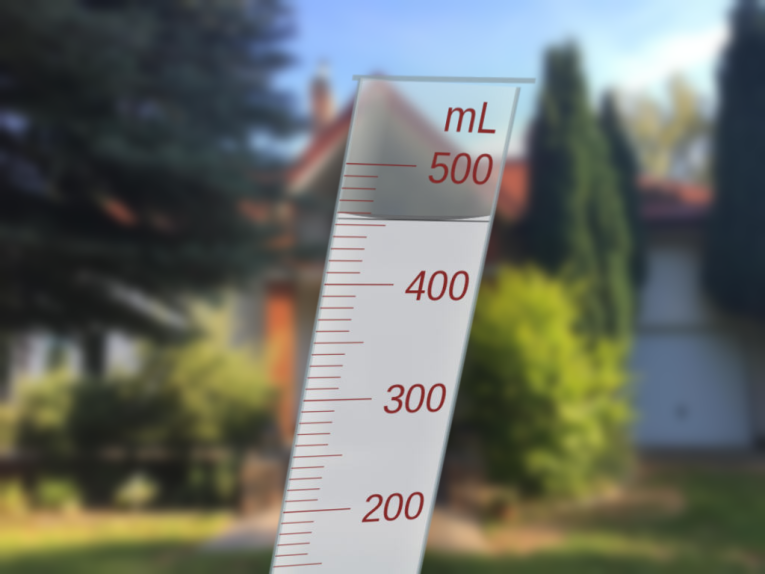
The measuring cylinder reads 455 (mL)
